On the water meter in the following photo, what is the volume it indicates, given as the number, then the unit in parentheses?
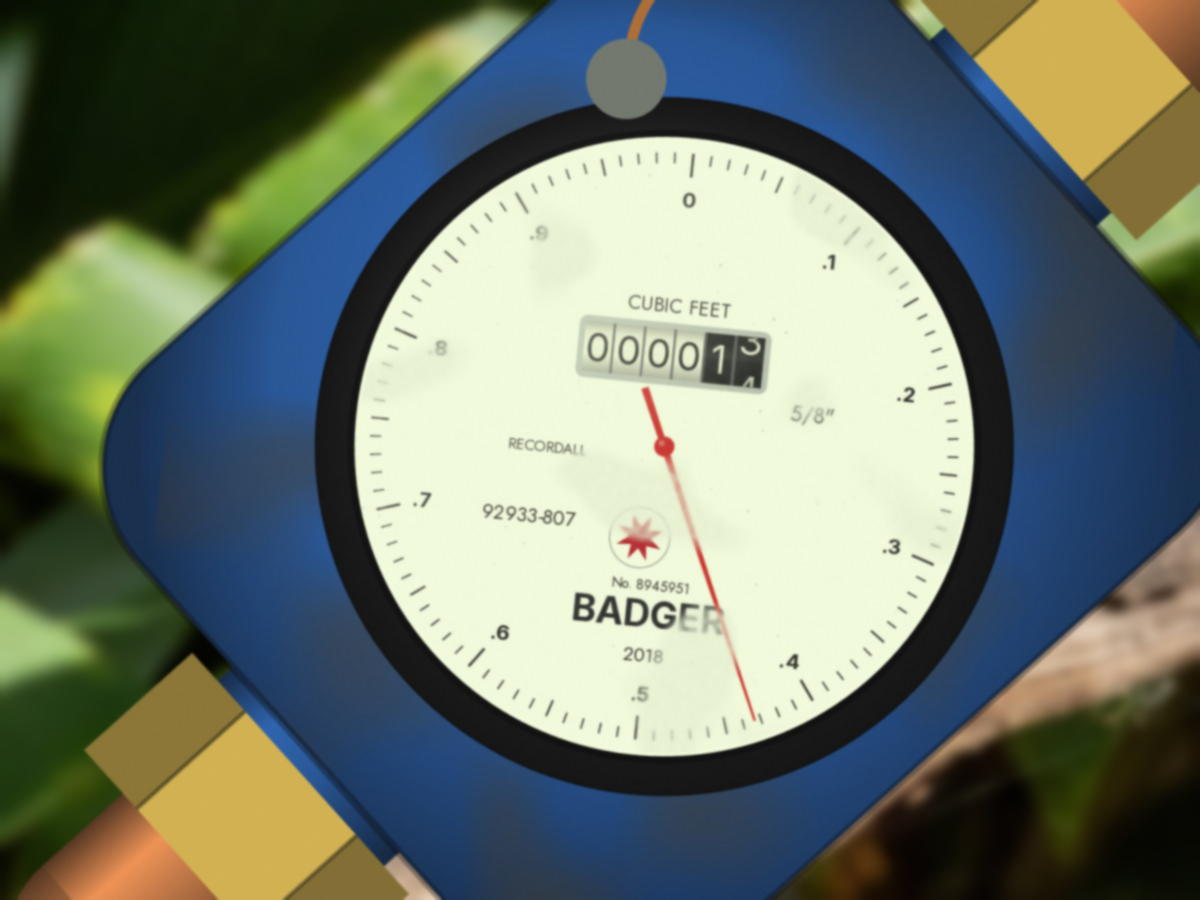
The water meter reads 13.43 (ft³)
